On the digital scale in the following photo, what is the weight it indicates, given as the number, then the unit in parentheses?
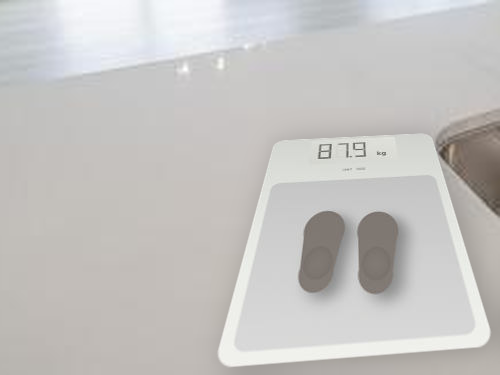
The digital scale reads 87.9 (kg)
